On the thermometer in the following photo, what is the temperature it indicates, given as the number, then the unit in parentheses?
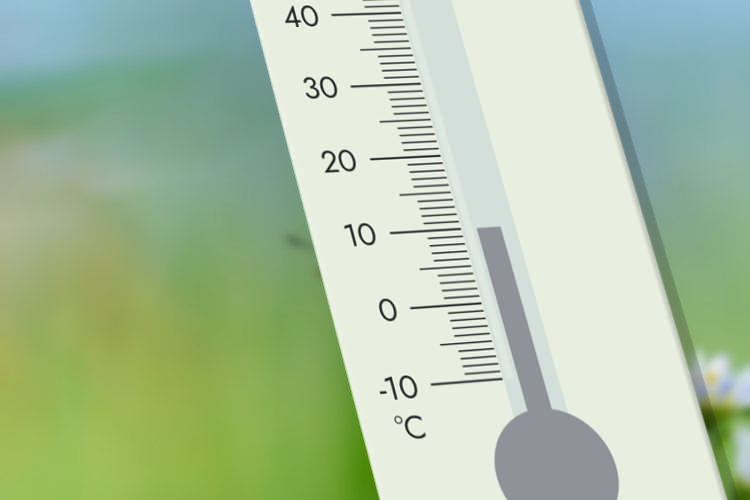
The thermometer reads 10 (°C)
